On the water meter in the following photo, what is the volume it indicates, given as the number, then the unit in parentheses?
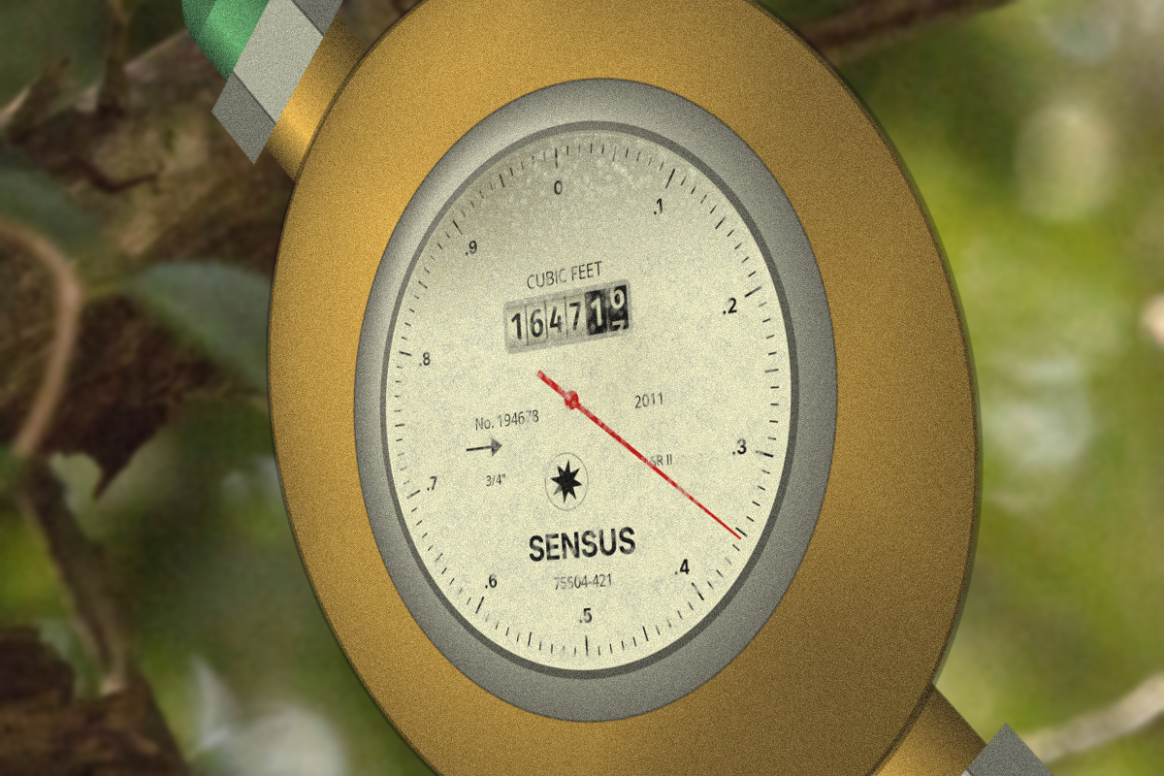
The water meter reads 164716.35 (ft³)
